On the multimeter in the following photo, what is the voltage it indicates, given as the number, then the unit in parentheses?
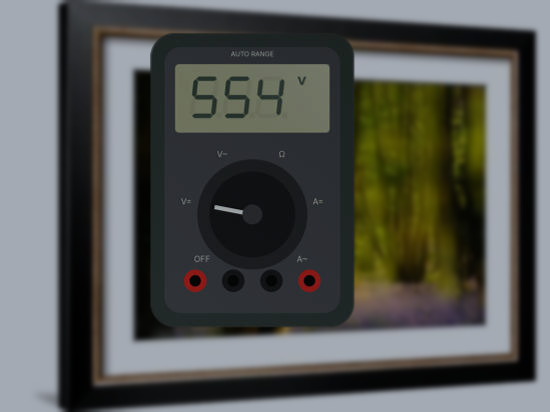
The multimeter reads 554 (V)
